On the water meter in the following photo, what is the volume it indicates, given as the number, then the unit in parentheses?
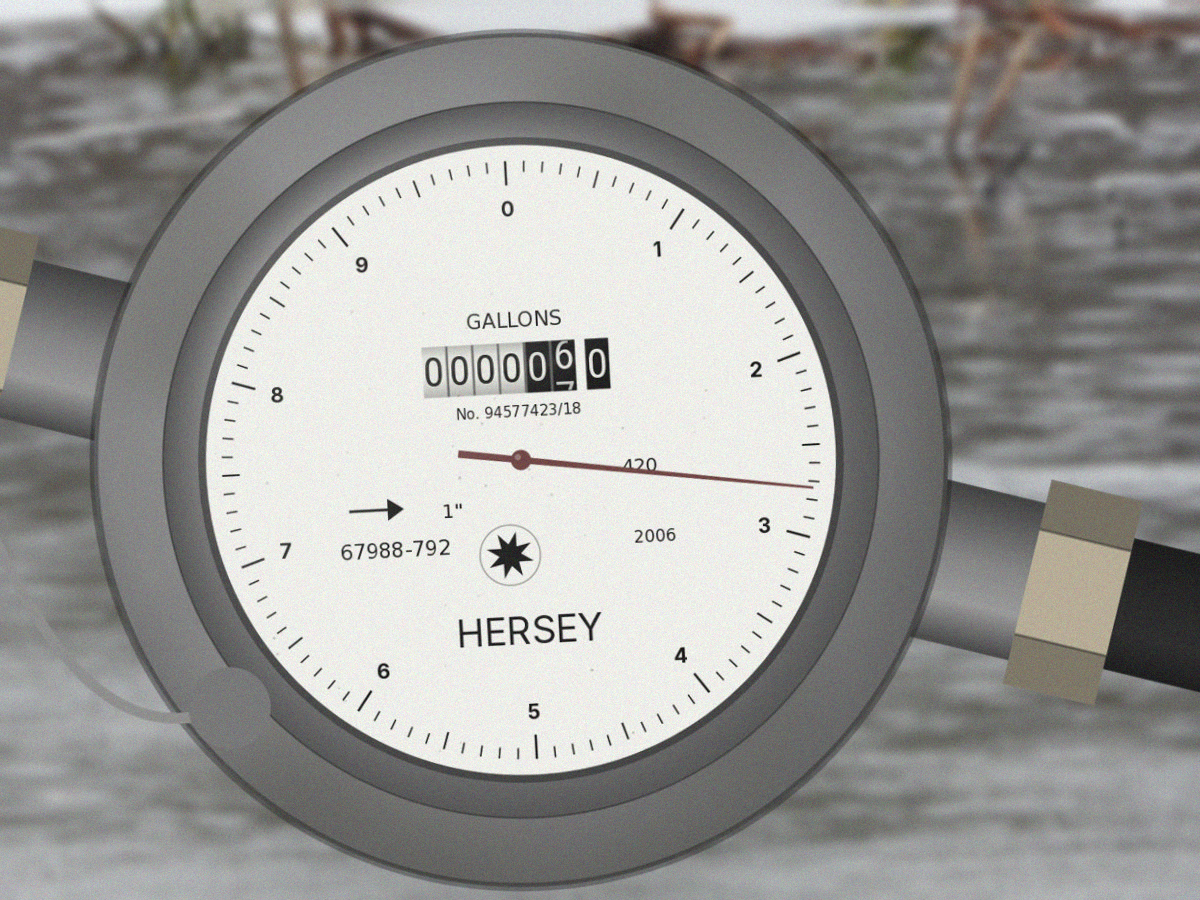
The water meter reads 62.7 (gal)
